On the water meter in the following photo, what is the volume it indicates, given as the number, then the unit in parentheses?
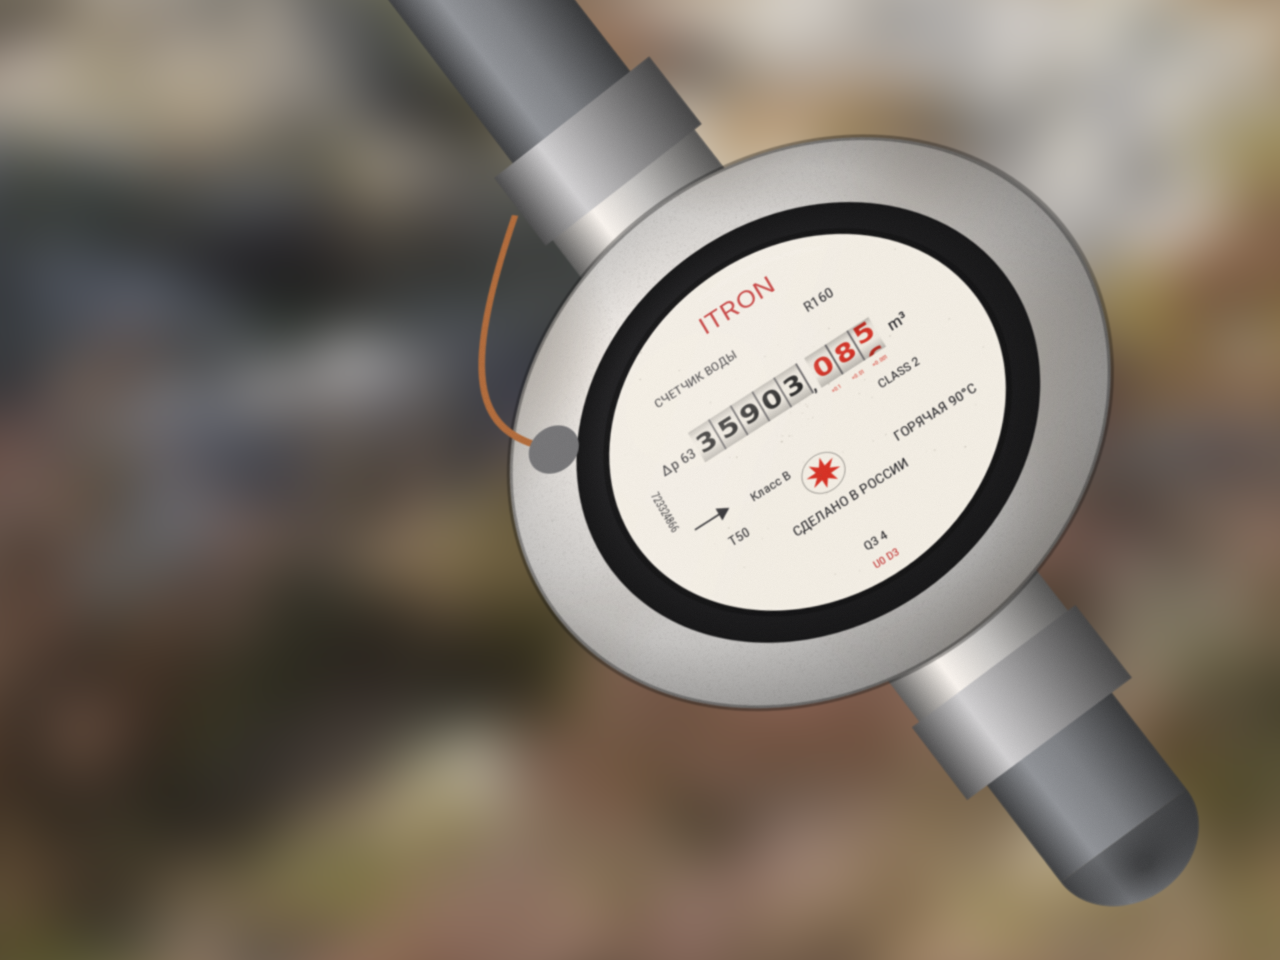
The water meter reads 35903.085 (m³)
